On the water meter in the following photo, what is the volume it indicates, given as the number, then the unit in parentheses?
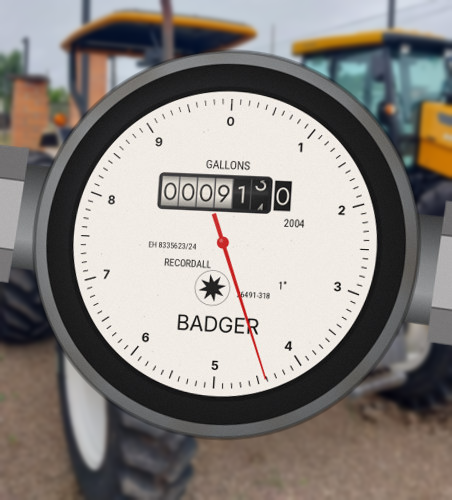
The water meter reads 9134.4 (gal)
